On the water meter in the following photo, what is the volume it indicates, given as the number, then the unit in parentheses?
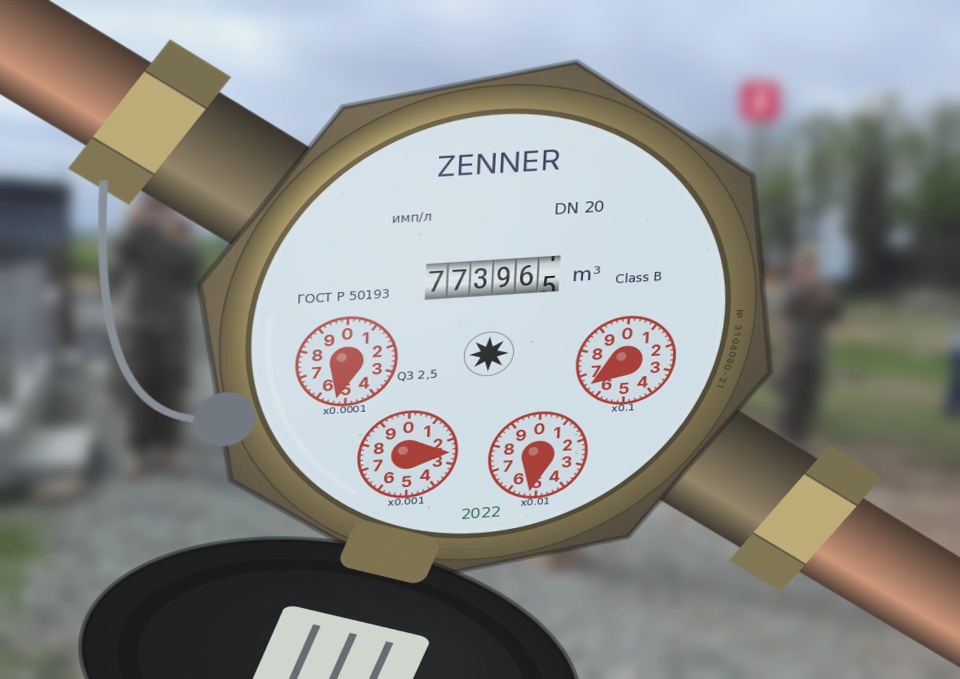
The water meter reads 773964.6525 (m³)
